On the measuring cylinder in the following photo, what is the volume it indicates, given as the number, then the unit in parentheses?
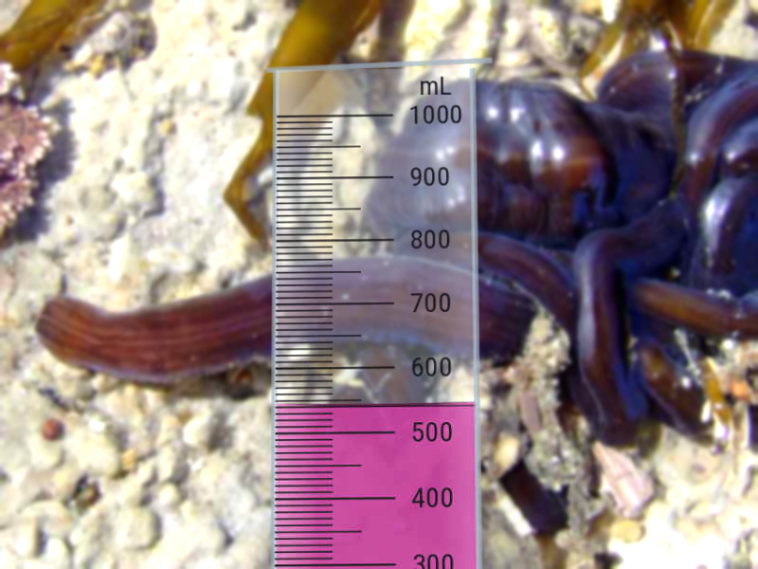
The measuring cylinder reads 540 (mL)
